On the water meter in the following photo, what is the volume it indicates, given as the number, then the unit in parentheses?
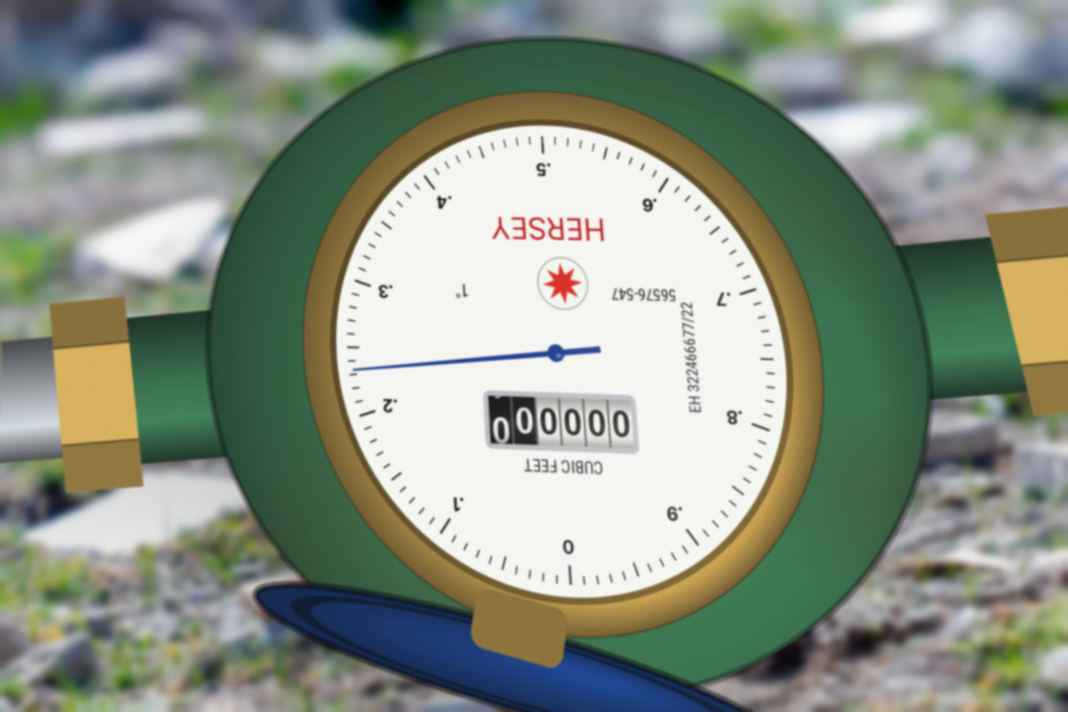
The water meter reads 0.23 (ft³)
